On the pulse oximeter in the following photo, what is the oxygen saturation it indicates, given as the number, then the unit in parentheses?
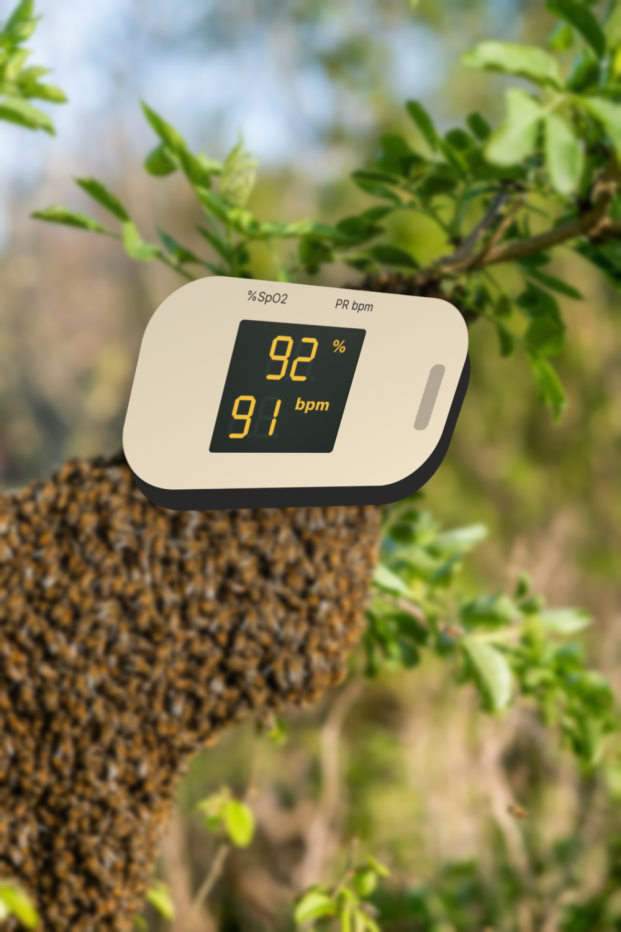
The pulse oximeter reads 92 (%)
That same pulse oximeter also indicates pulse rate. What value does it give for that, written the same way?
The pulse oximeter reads 91 (bpm)
